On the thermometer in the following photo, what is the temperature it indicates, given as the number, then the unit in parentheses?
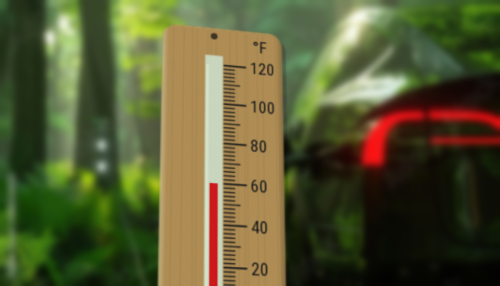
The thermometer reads 60 (°F)
